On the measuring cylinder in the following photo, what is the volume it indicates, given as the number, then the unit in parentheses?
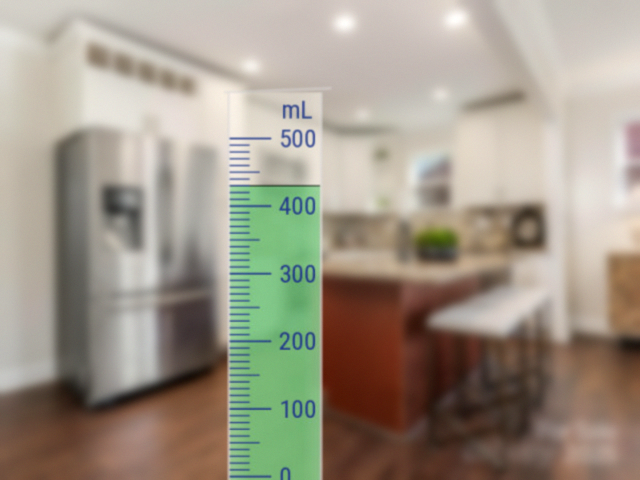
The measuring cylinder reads 430 (mL)
